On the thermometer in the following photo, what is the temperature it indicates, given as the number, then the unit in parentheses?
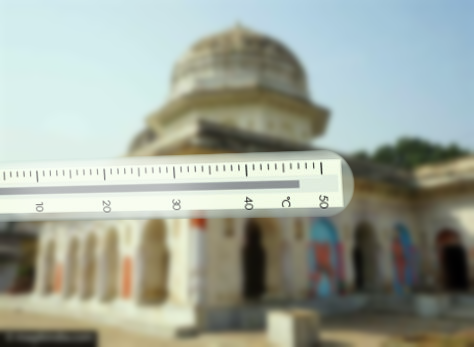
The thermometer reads 47 (°C)
